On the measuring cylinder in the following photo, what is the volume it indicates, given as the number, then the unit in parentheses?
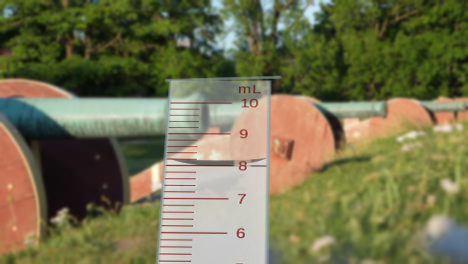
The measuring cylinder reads 8 (mL)
